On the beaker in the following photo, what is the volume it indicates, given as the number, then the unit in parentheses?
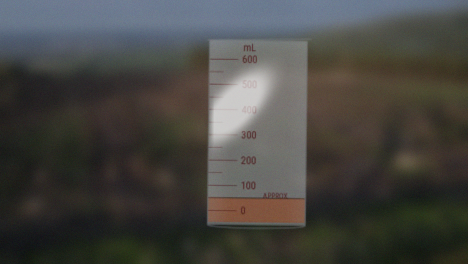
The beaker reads 50 (mL)
